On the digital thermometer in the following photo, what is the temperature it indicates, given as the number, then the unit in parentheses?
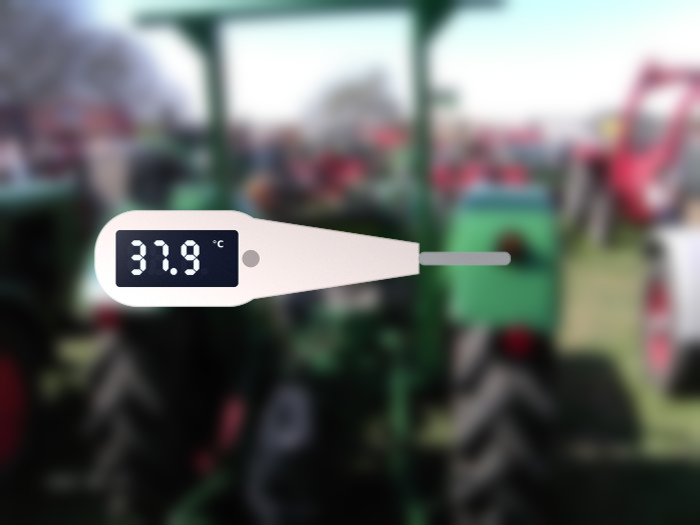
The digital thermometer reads 37.9 (°C)
